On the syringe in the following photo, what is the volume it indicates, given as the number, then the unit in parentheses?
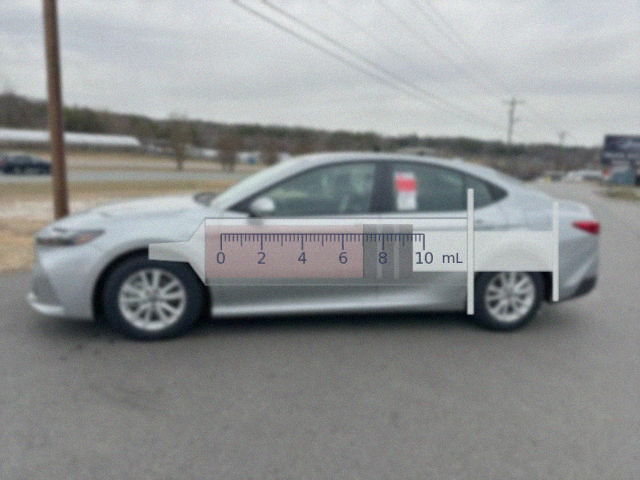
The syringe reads 7 (mL)
